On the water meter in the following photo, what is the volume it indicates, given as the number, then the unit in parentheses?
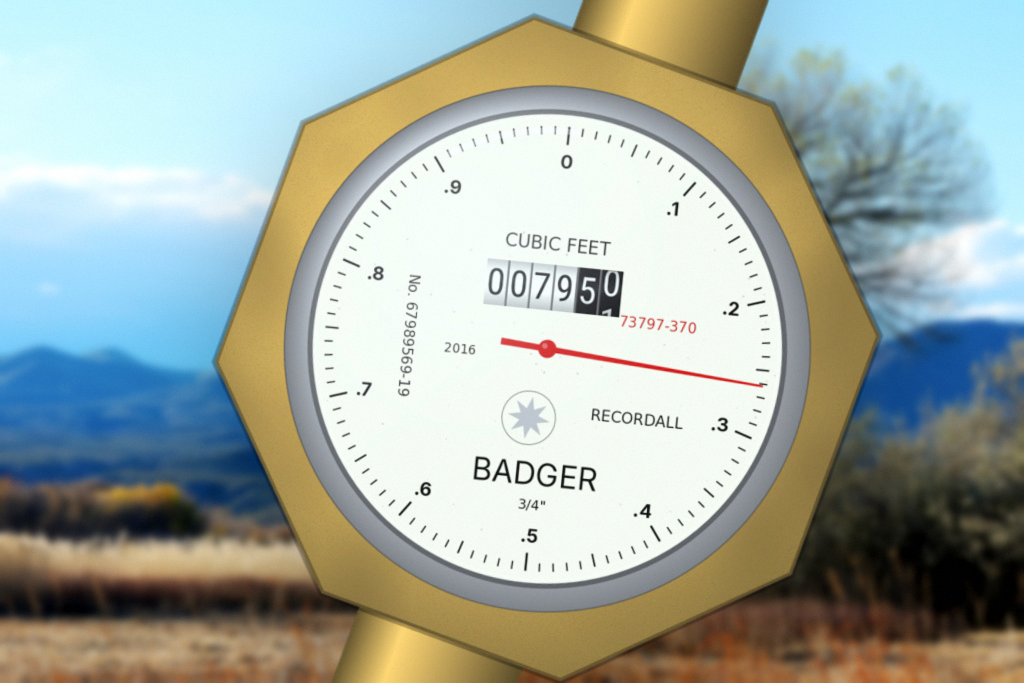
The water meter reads 7950.26 (ft³)
